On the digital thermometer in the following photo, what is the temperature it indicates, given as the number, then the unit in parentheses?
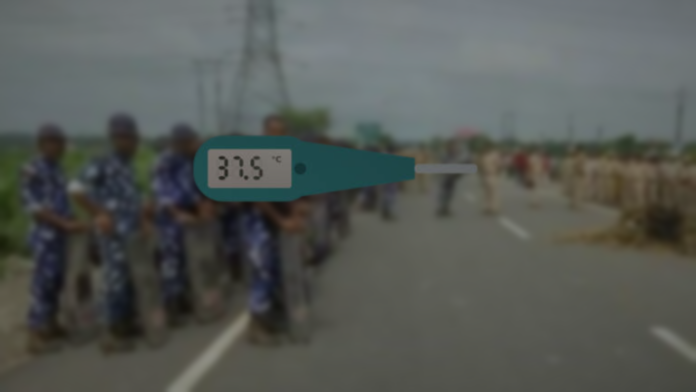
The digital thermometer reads 37.5 (°C)
